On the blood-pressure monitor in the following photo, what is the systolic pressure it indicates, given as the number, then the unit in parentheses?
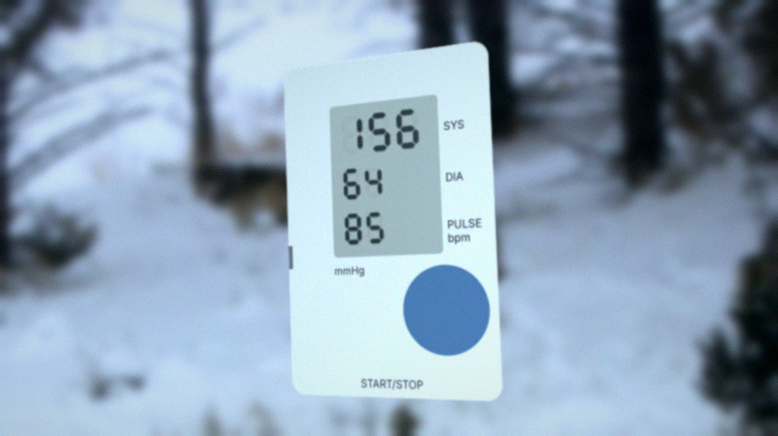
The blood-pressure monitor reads 156 (mmHg)
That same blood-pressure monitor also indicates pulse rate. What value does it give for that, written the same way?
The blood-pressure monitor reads 85 (bpm)
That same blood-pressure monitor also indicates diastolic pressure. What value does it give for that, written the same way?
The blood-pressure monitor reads 64 (mmHg)
